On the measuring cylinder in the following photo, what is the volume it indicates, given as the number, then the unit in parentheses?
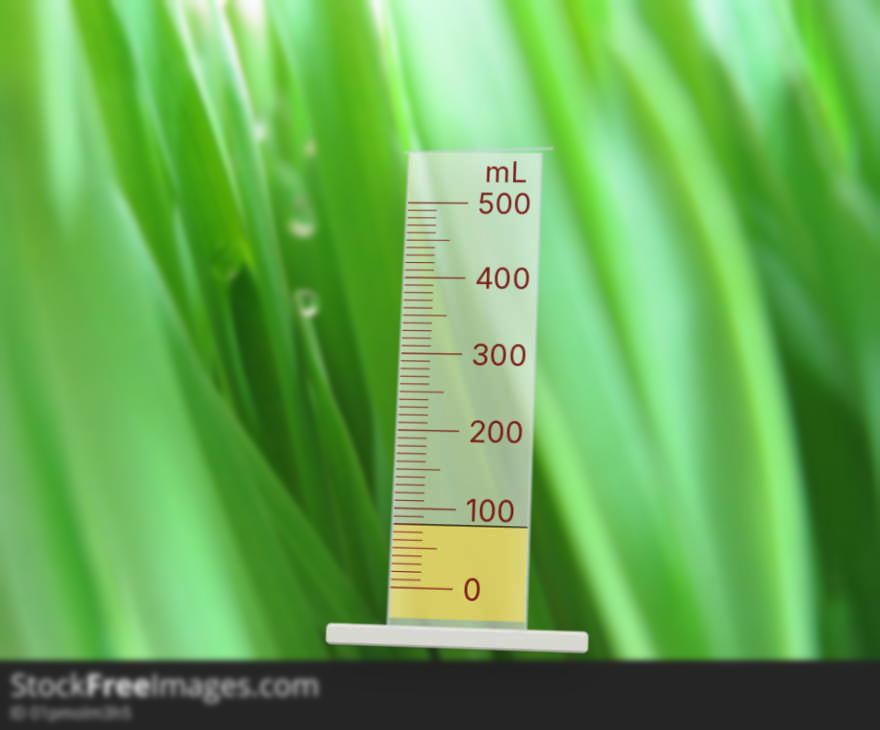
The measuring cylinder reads 80 (mL)
